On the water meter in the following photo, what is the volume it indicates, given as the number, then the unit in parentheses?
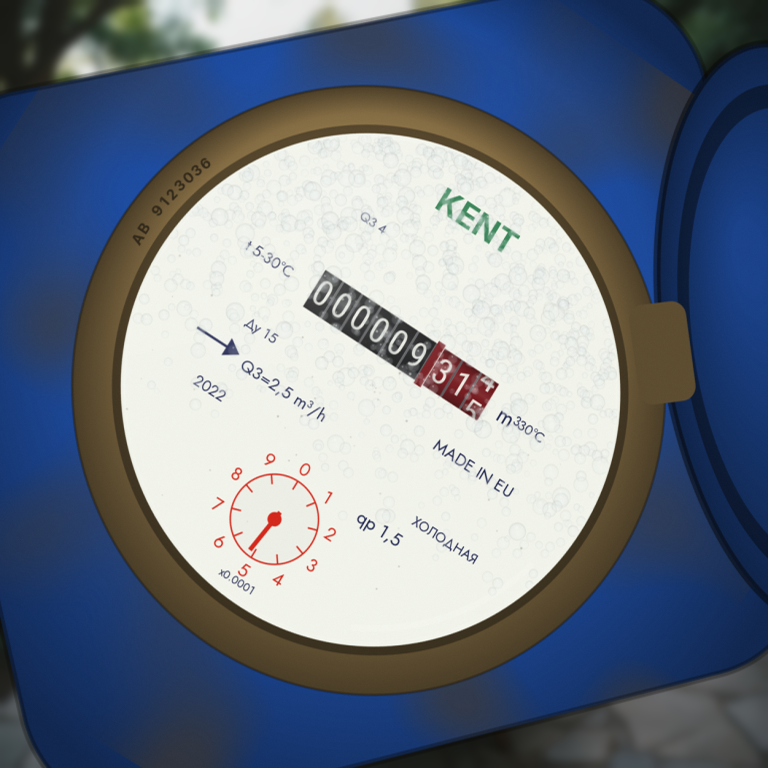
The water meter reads 9.3145 (m³)
